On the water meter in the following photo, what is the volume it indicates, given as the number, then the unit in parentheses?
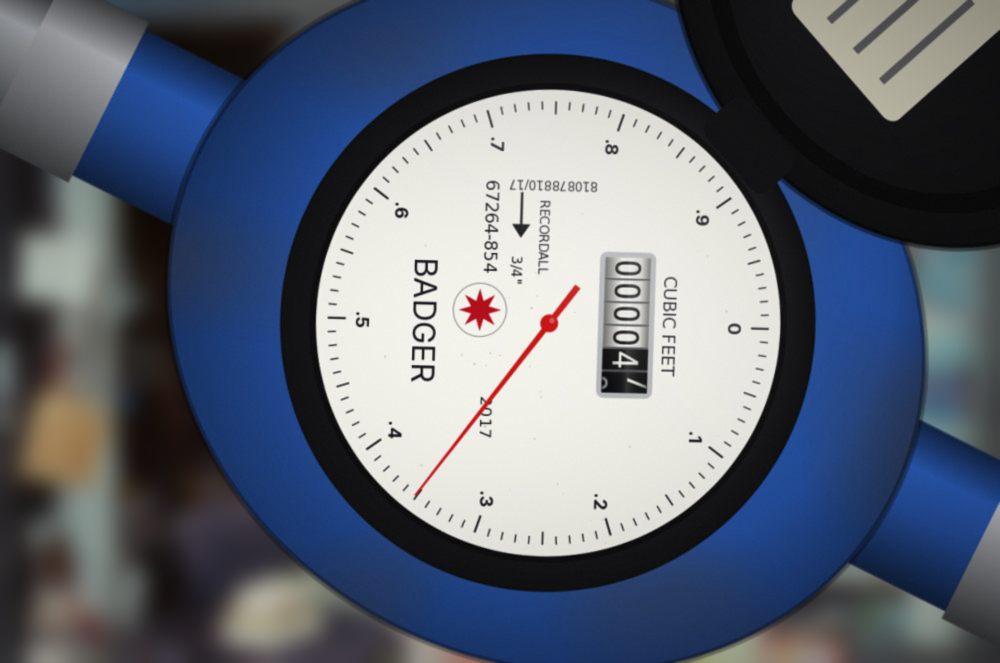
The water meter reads 47.35 (ft³)
